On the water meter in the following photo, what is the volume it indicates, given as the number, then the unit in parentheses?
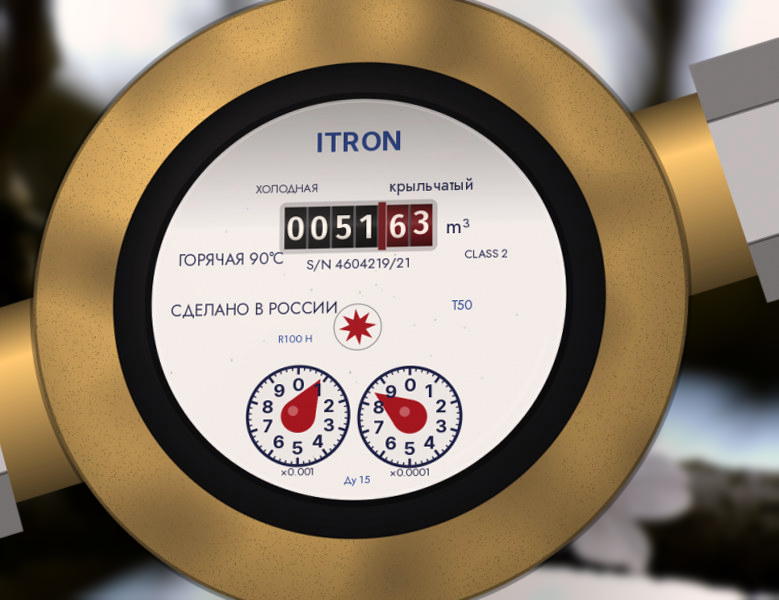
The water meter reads 51.6308 (m³)
